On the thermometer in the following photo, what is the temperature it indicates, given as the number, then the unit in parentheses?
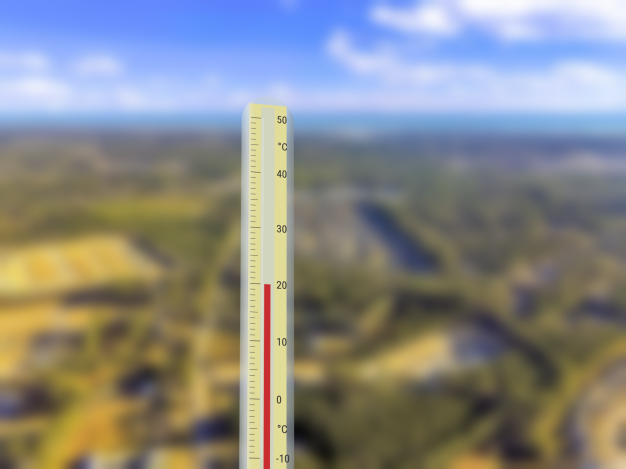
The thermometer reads 20 (°C)
